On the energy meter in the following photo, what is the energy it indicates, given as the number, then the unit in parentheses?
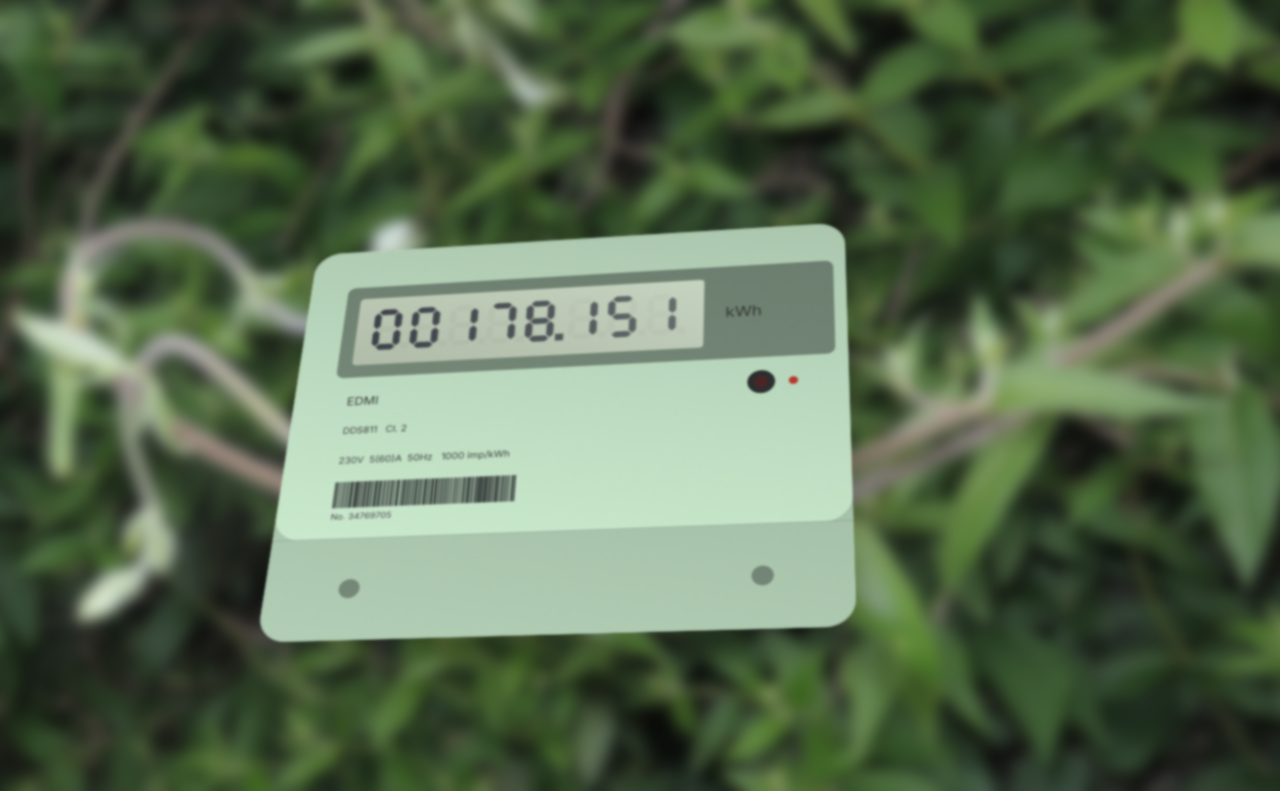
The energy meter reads 178.151 (kWh)
